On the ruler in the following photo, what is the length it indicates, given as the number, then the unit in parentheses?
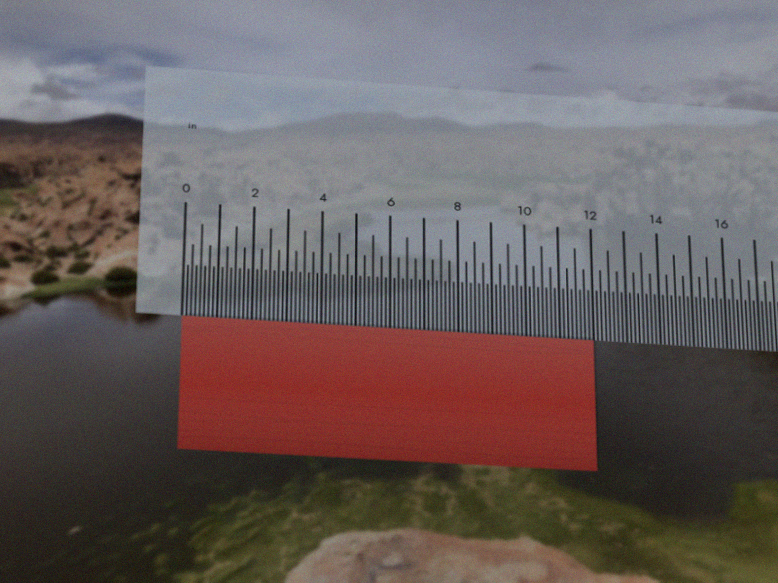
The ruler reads 12 (in)
